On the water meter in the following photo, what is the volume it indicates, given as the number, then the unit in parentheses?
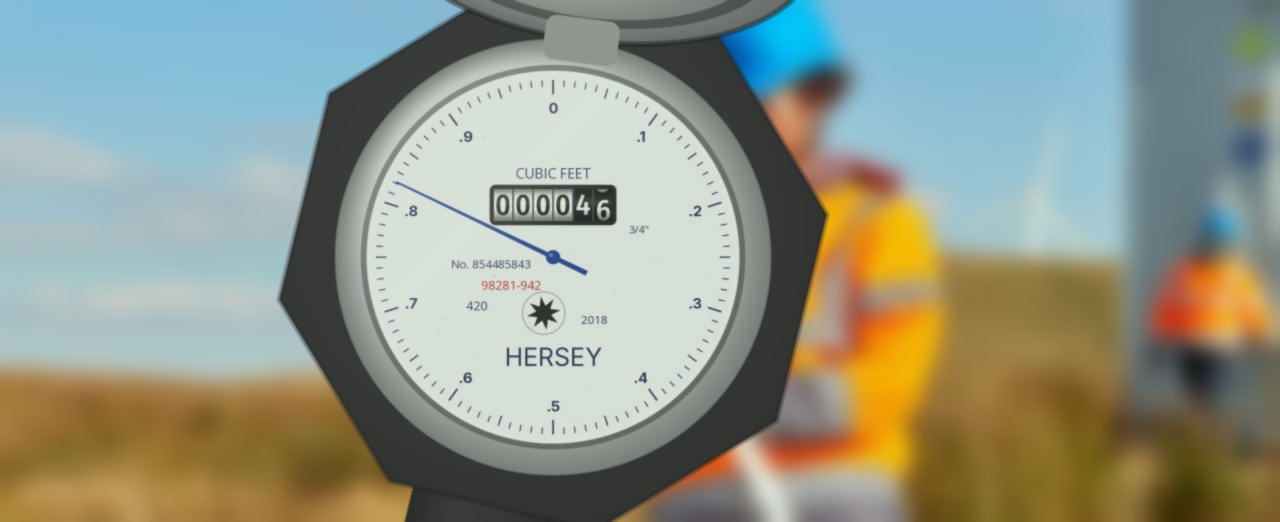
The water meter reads 45.82 (ft³)
